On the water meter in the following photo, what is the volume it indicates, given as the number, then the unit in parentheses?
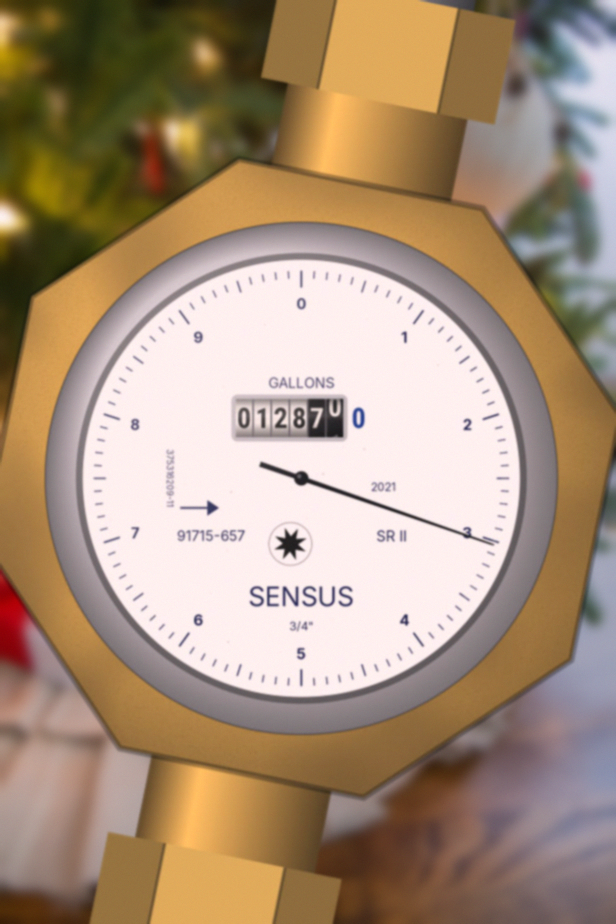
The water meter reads 128703.0 (gal)
